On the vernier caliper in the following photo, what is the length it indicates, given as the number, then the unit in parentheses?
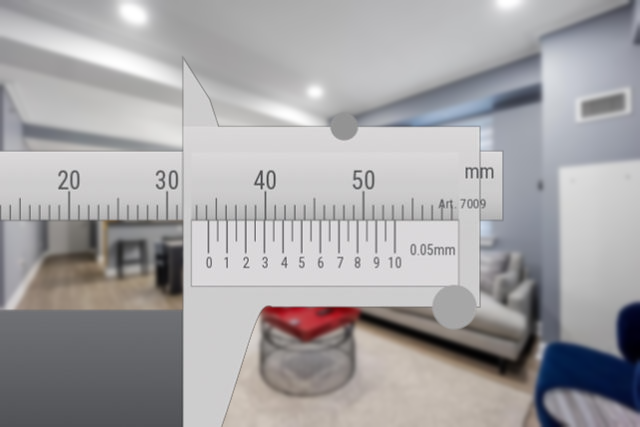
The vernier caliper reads 34.2 (mm)
